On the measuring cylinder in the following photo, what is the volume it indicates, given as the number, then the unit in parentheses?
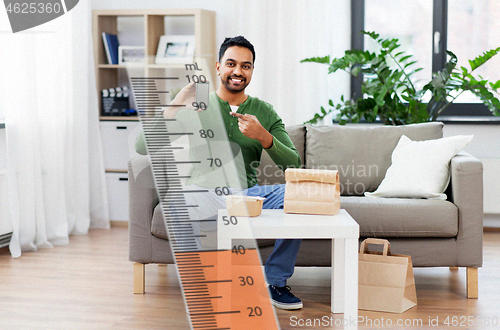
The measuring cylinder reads 40 (mL)
